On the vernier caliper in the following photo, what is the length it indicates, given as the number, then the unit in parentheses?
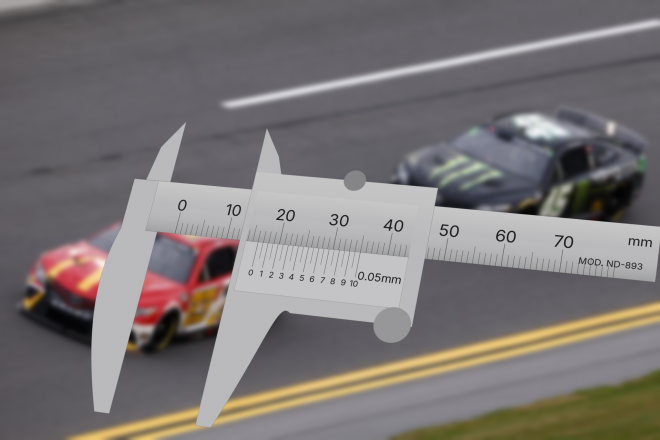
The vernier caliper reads 16.0 (mm)
